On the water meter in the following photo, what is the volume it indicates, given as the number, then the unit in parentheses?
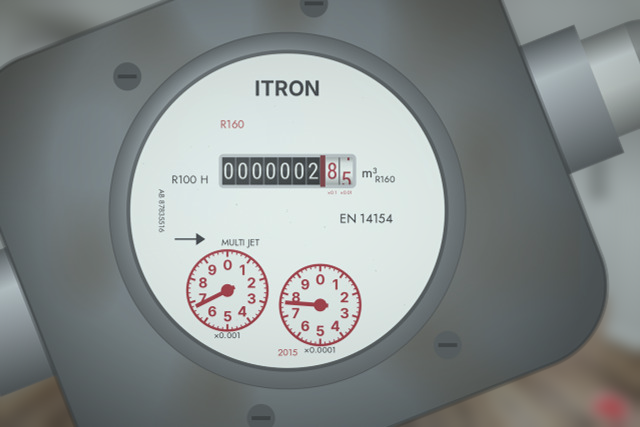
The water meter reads 2.8467 (m³)
